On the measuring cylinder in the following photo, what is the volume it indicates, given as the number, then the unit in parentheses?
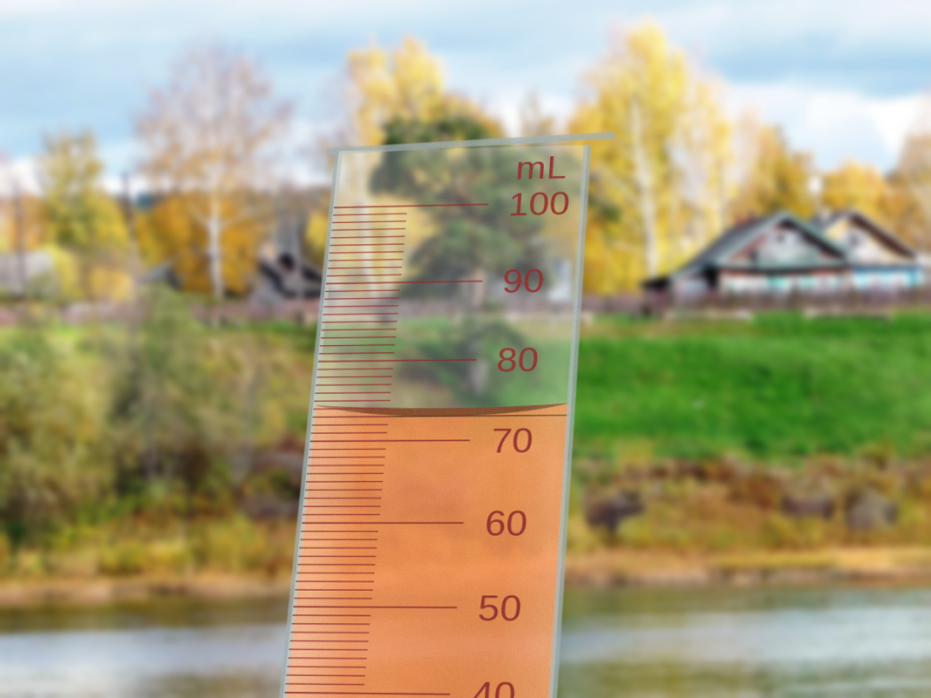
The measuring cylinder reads 73 (mL)
